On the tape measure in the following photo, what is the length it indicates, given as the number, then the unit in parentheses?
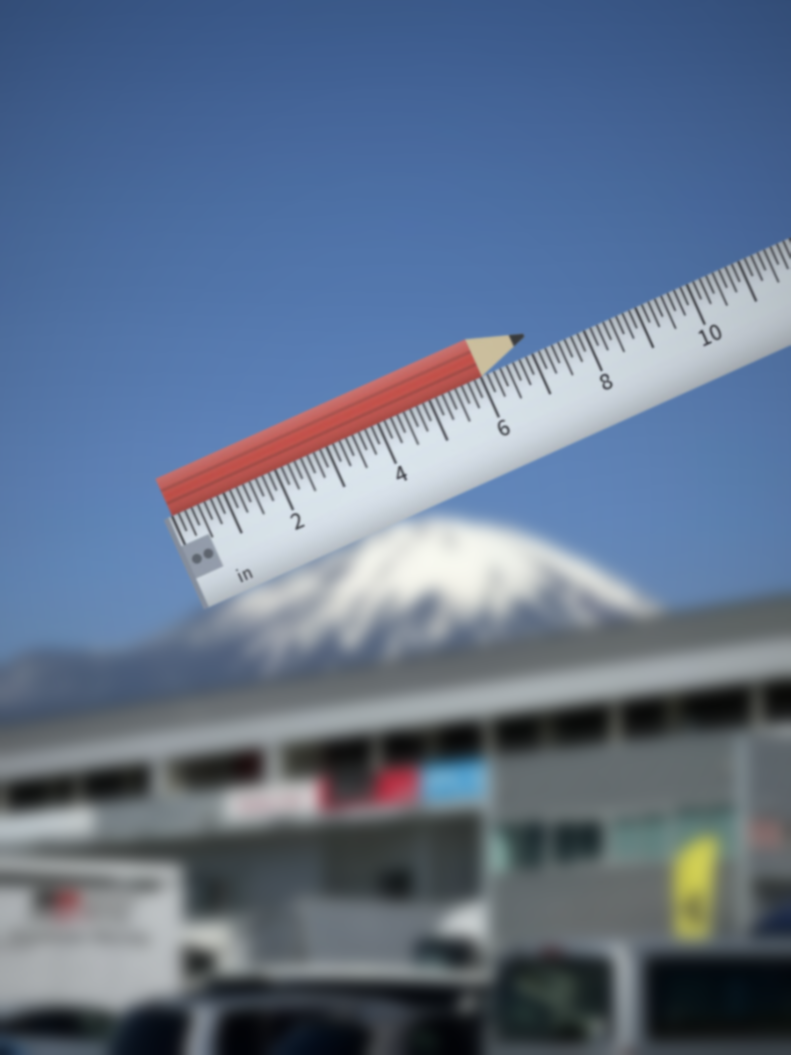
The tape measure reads 7 (in)
